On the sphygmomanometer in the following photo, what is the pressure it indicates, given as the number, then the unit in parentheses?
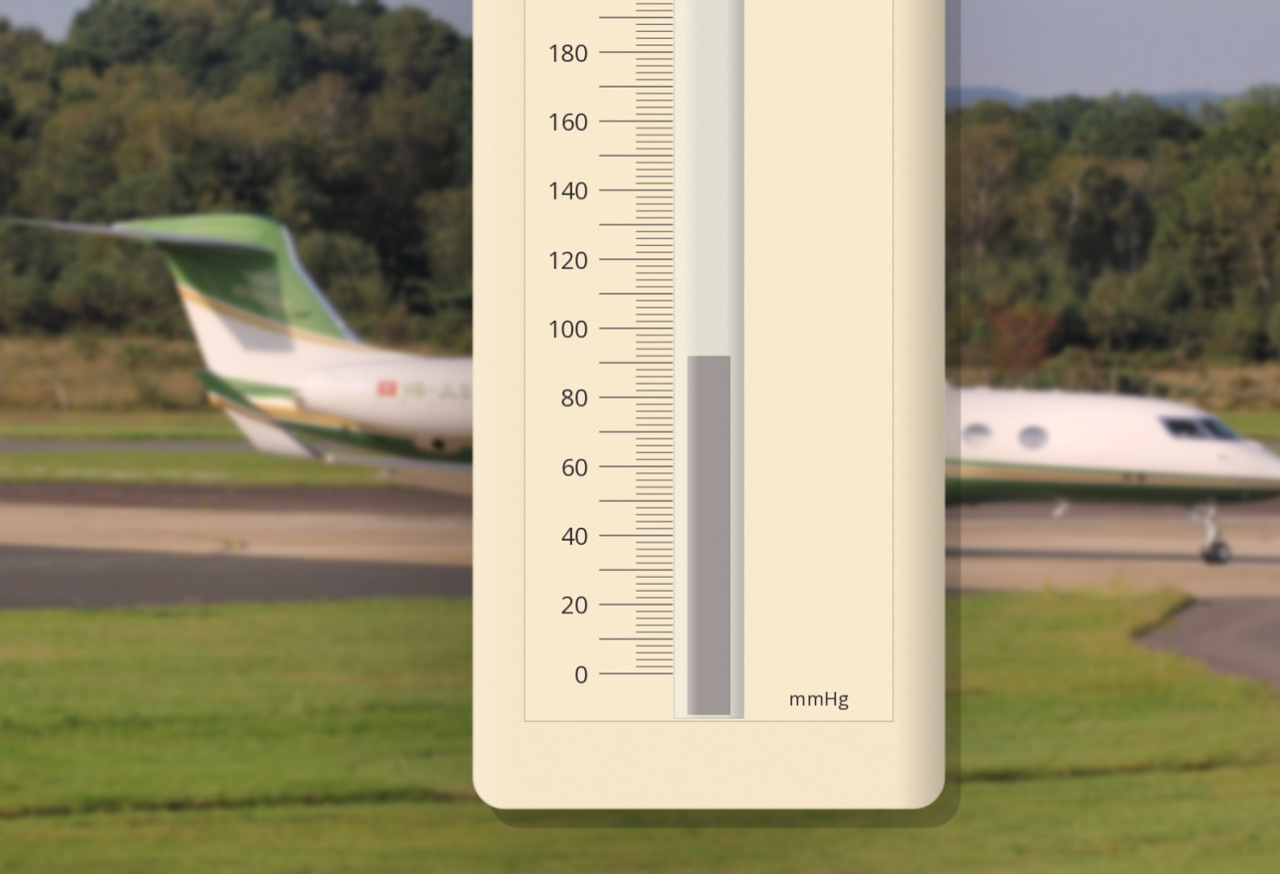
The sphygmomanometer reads 92 (mmHg)
